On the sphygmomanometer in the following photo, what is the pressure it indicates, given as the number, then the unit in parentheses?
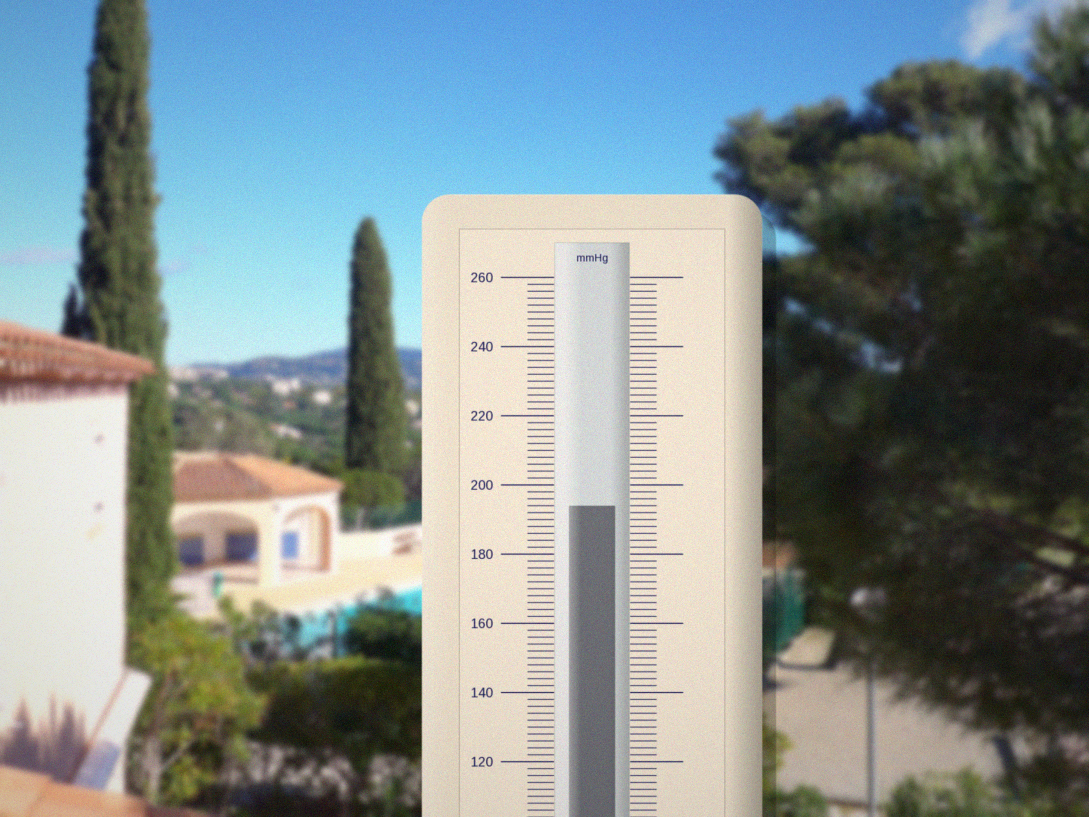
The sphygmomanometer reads 194 (mmHg)
